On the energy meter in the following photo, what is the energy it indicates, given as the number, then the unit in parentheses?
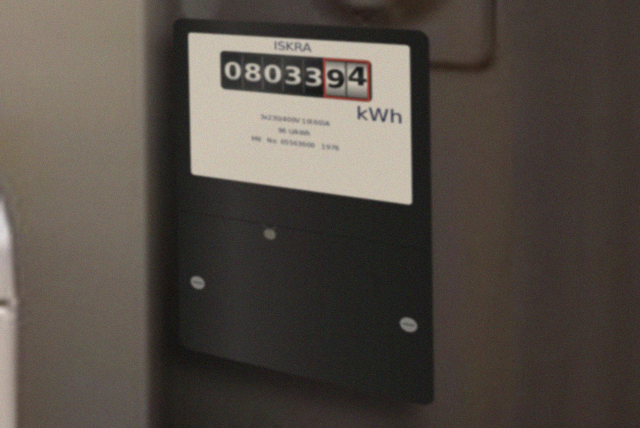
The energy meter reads 8033.94 (kWh)
